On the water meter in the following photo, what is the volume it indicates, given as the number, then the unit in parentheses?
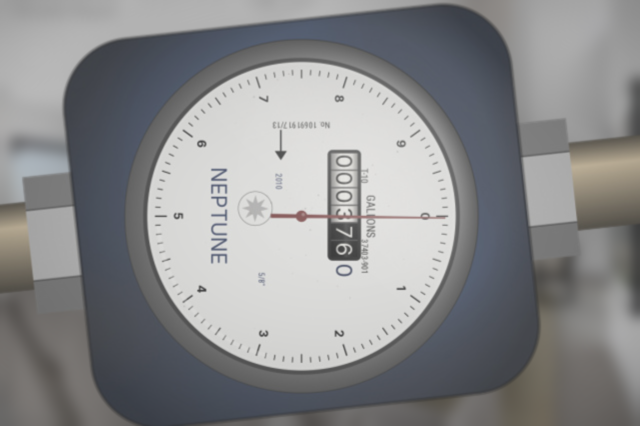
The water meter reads 3760.0 (gal)
